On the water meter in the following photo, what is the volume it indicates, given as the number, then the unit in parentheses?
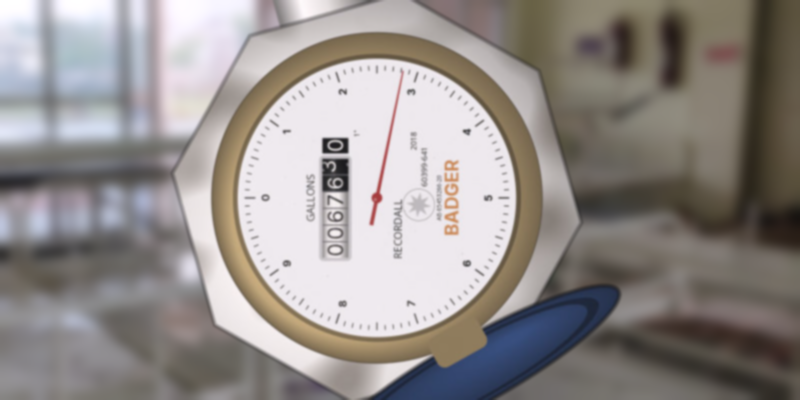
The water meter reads 67632.8 (gal)
